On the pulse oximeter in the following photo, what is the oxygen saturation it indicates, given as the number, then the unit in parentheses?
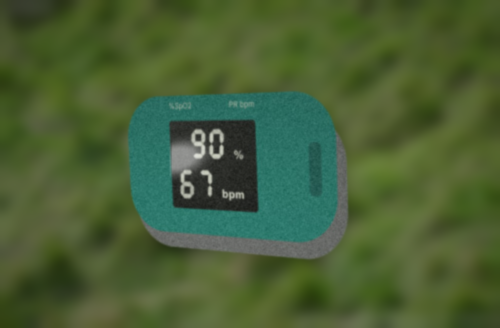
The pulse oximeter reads 90 (%)
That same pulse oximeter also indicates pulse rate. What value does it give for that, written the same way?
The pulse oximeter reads 67 (bpm)
